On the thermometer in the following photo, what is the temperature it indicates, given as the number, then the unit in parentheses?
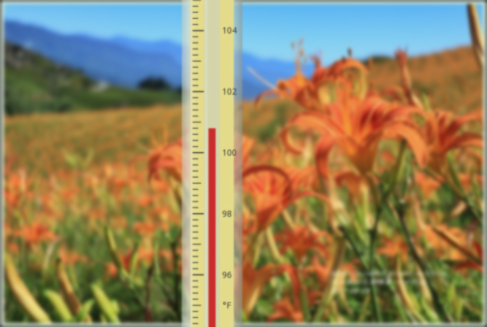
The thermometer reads 100.8 (°F)
